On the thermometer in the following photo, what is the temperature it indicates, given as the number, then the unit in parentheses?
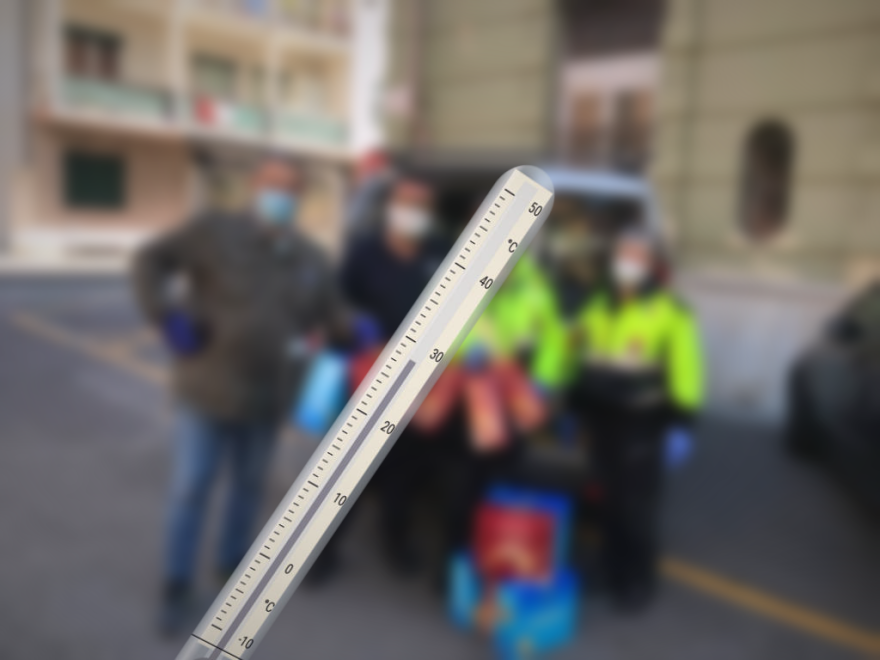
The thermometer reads 28 (°C)
